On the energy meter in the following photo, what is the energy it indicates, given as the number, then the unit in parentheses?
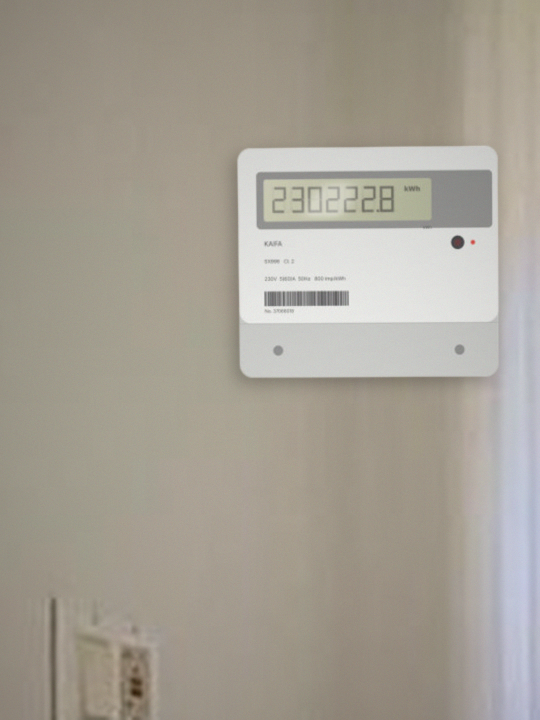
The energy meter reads 230222.8 (kWh)
